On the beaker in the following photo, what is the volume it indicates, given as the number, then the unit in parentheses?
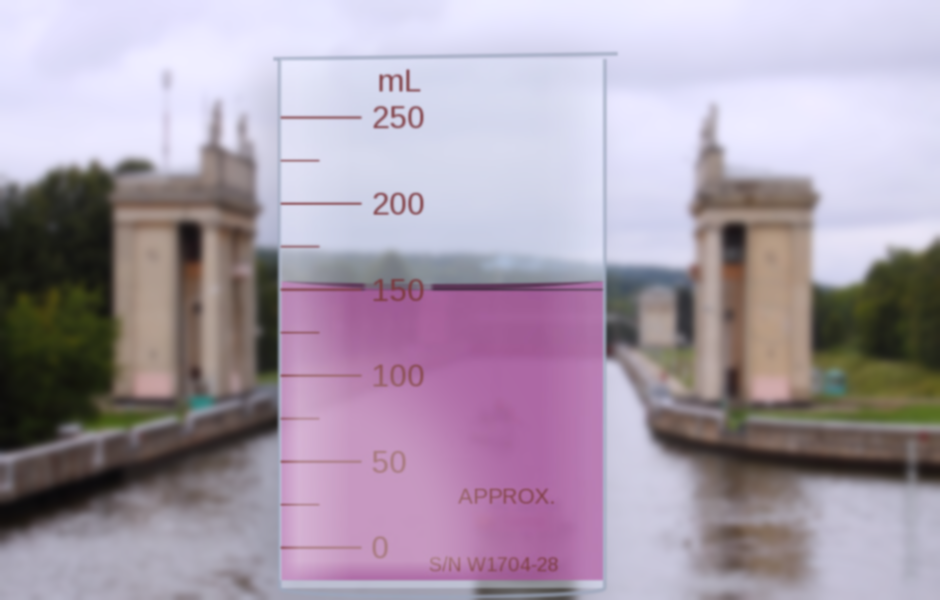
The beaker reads 150 (mL)
